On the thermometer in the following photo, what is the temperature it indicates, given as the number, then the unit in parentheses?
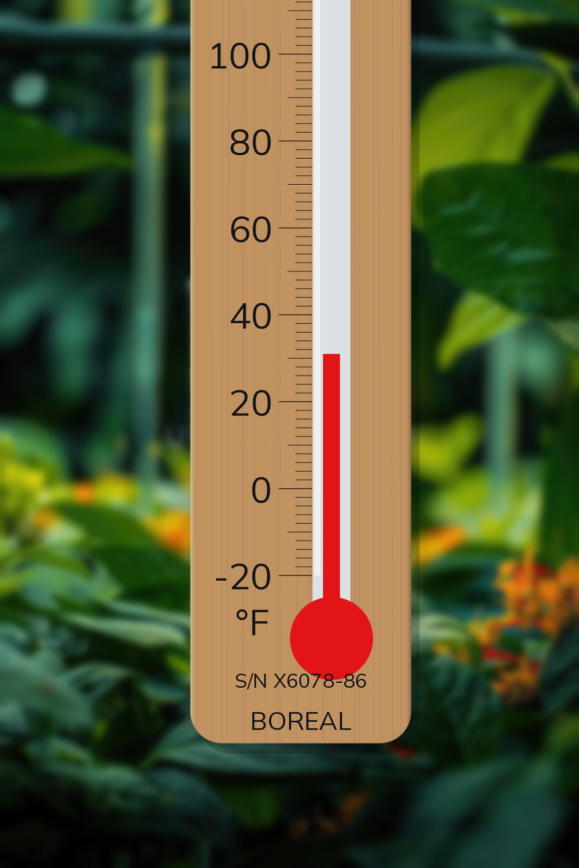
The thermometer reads 31 (°F)
